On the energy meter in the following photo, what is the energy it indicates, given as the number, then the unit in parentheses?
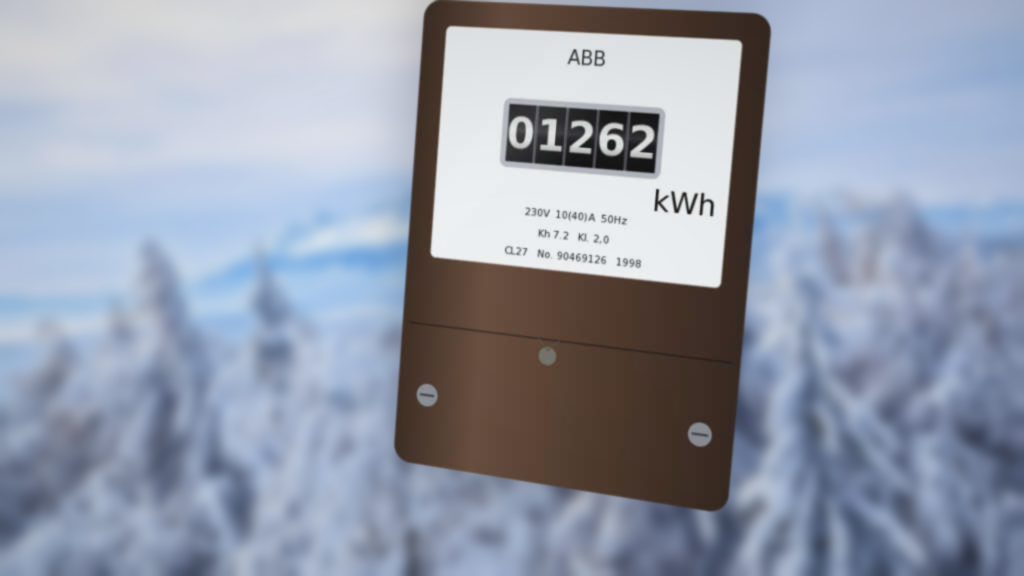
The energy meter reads 1262 (kWh)
